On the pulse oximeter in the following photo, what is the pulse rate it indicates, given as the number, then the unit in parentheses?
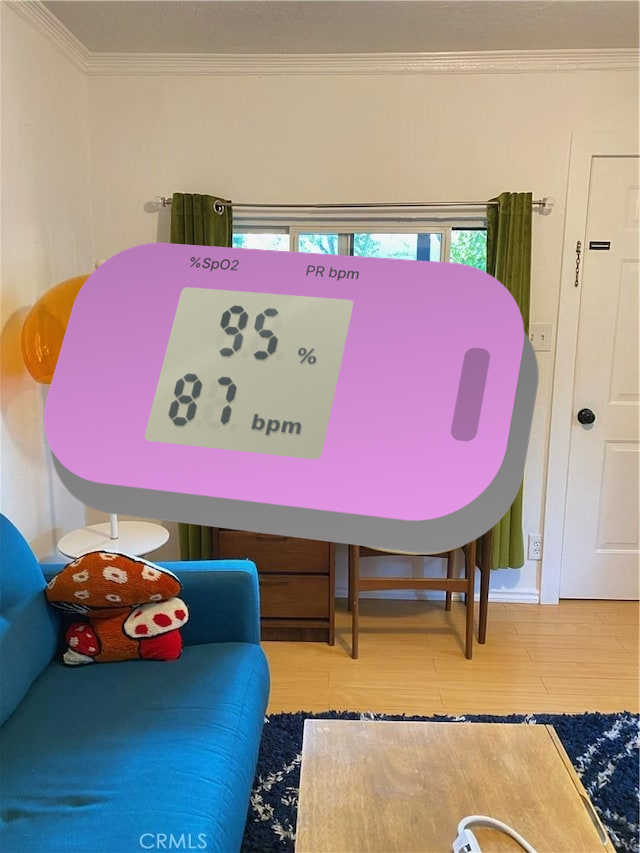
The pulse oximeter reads 87 (bpm)
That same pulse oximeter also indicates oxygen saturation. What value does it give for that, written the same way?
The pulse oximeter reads 95 (%)
